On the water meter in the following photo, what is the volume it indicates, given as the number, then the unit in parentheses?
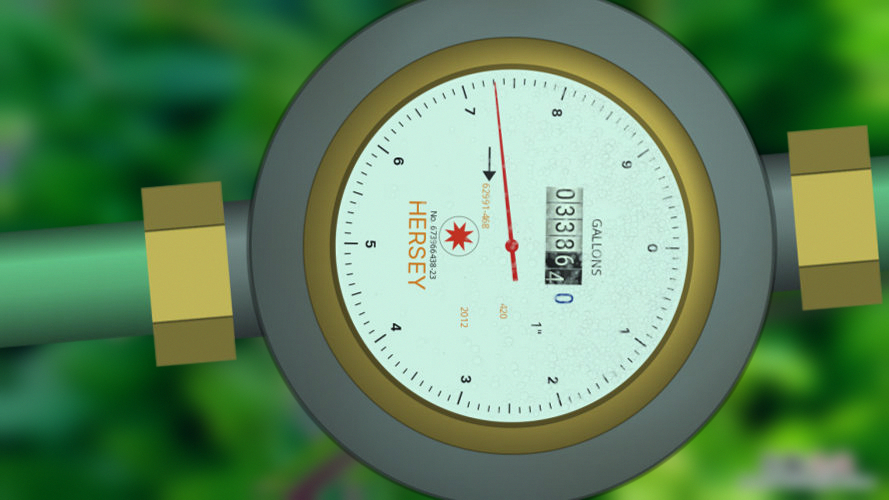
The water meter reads 338637.3 (gal)
